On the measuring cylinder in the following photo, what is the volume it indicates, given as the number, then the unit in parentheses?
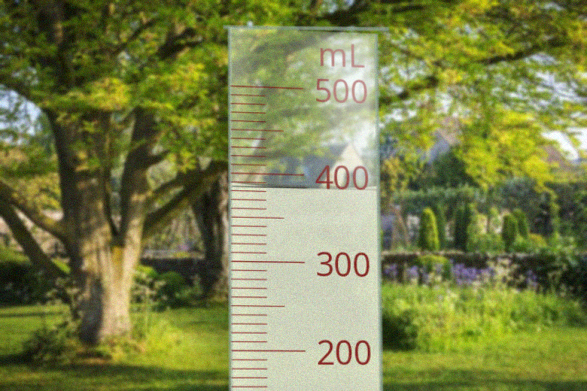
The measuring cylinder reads 385 (mL)
